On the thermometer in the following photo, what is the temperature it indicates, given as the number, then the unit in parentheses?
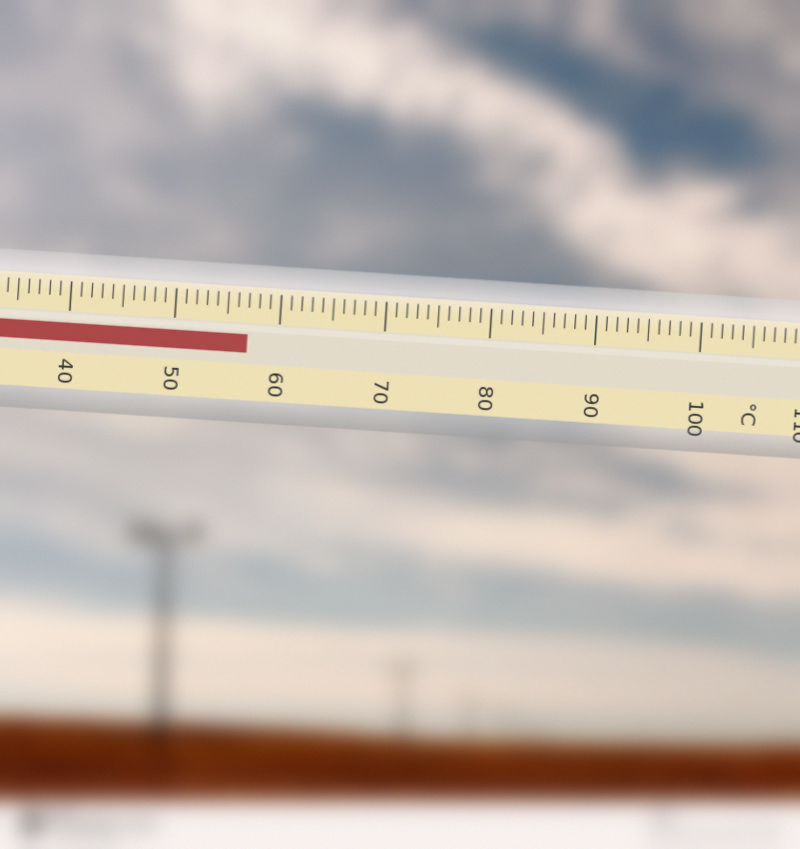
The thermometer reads 57 (°C)
